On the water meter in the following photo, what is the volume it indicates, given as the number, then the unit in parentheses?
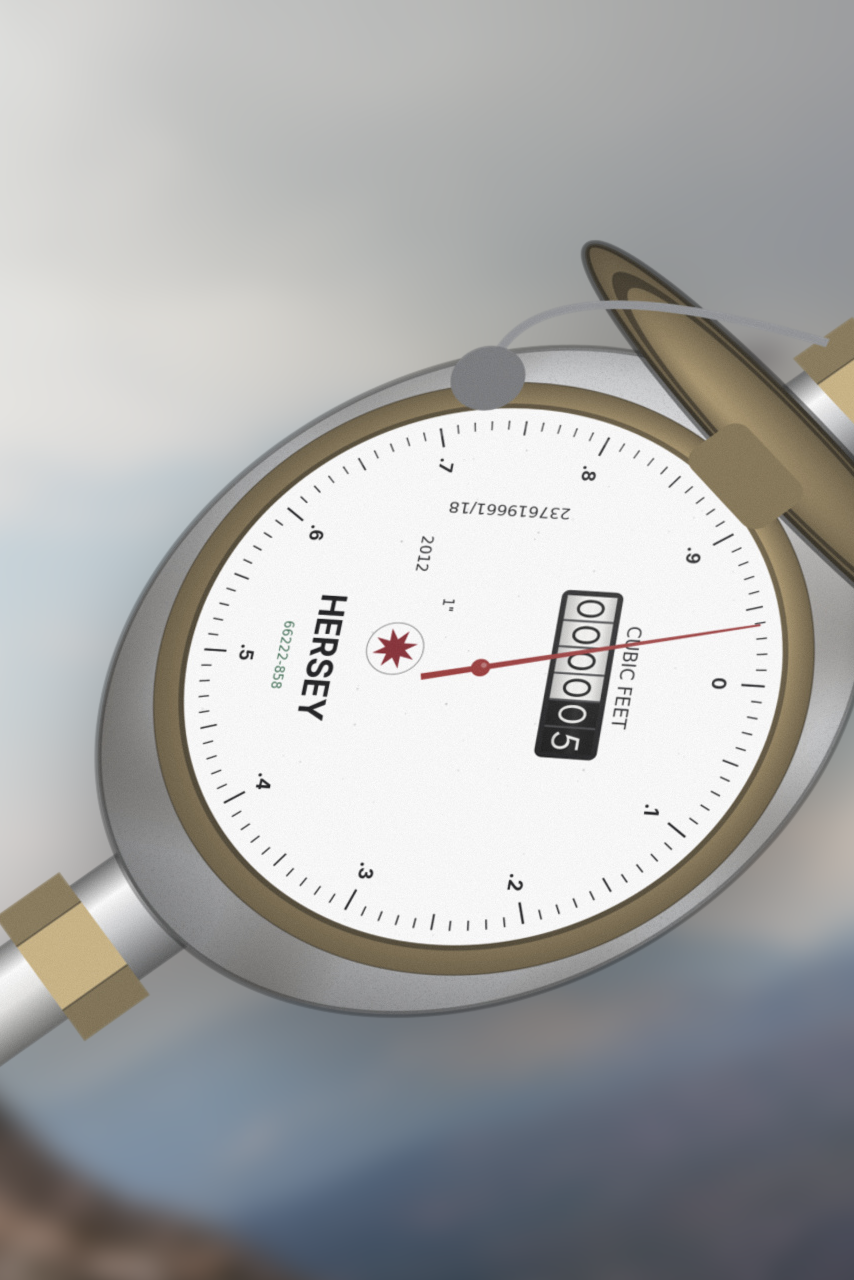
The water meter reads 4.96 (ft³)
